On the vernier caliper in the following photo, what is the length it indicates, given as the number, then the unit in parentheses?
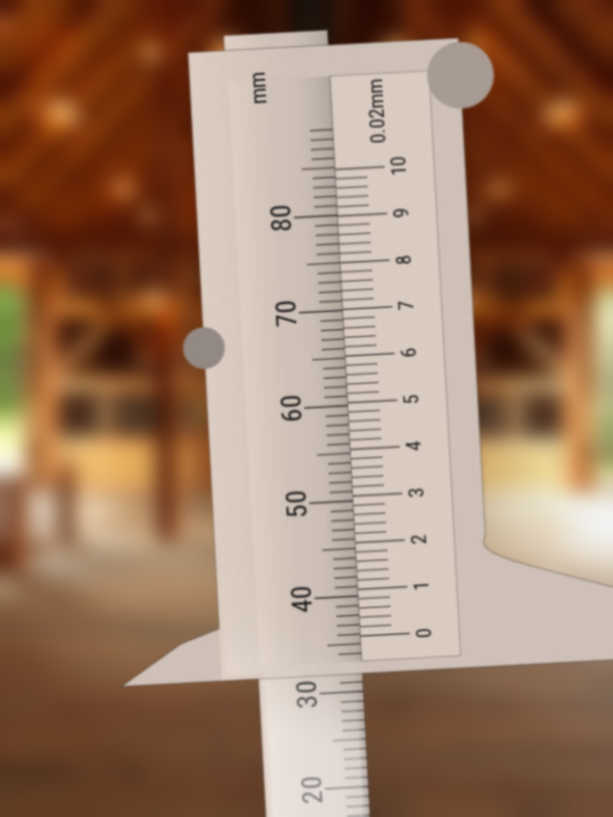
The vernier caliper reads 35.8 (mm)
